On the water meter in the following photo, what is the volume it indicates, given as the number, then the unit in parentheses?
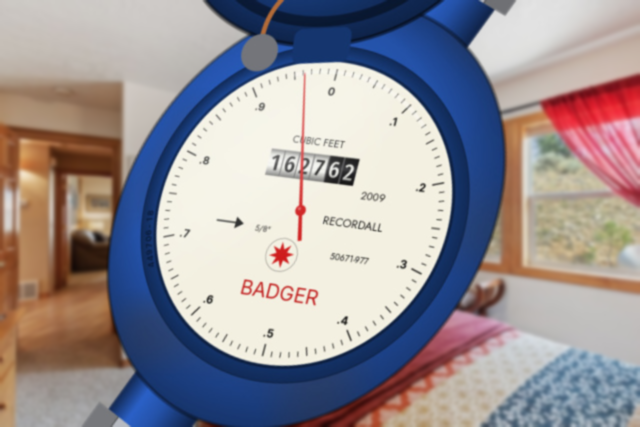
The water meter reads 162761.96 (ft³)
